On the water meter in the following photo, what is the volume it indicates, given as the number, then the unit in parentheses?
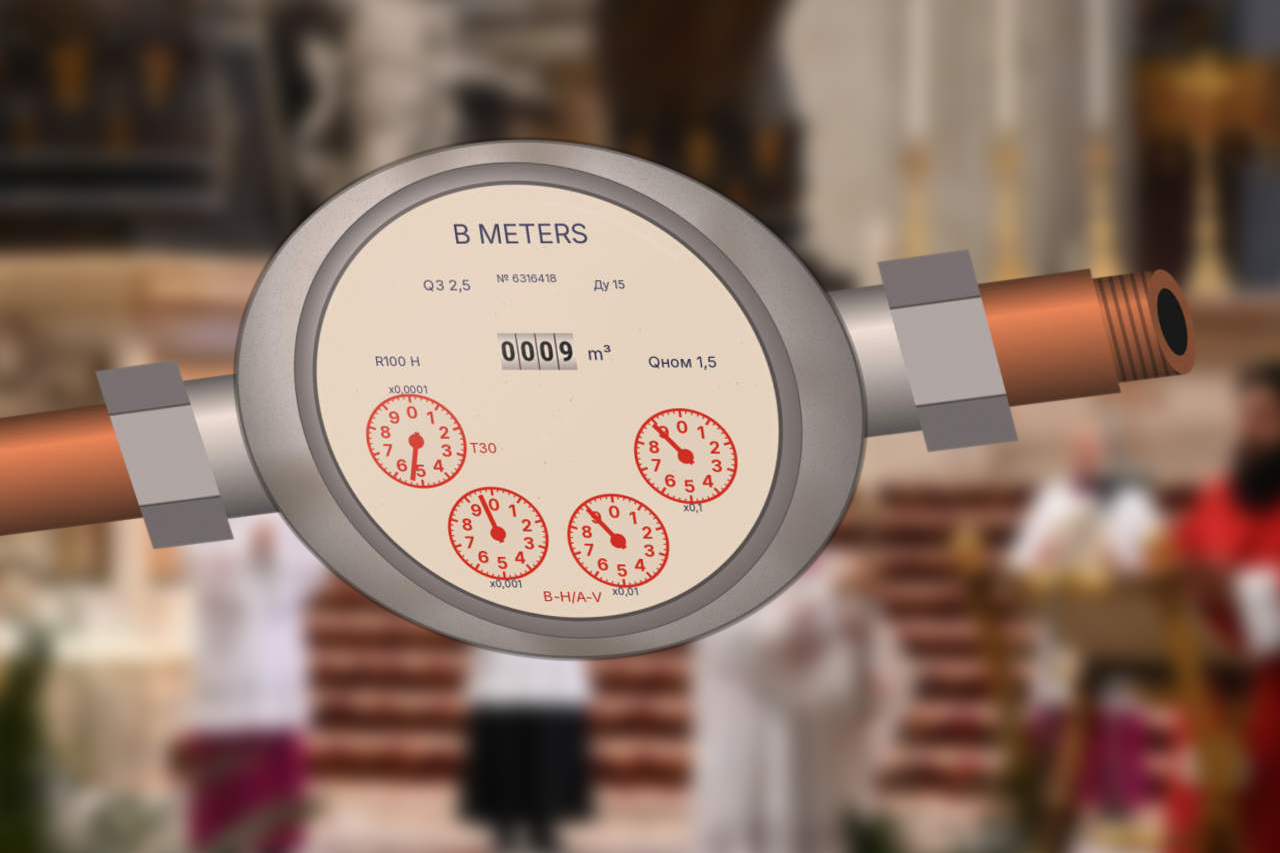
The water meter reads 9.8895 (m³)
